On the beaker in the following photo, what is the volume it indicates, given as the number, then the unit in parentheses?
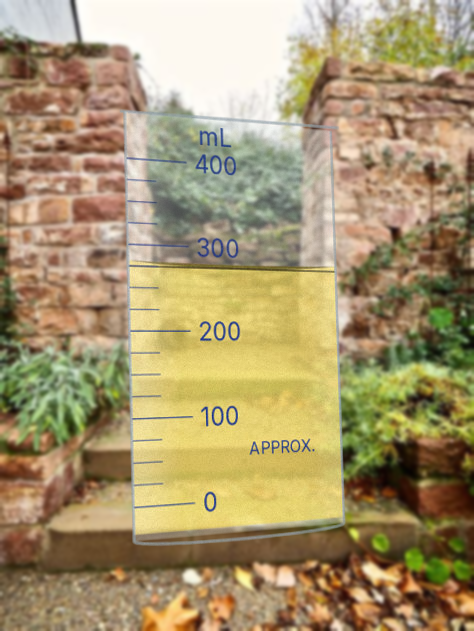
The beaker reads 275 (mL)
